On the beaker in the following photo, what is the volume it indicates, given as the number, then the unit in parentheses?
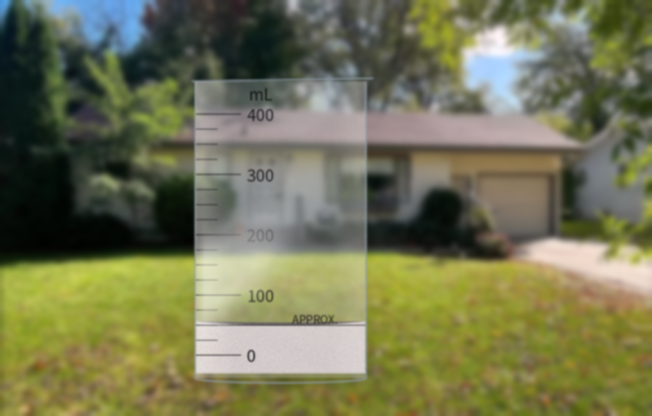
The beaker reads 50 (mL)
